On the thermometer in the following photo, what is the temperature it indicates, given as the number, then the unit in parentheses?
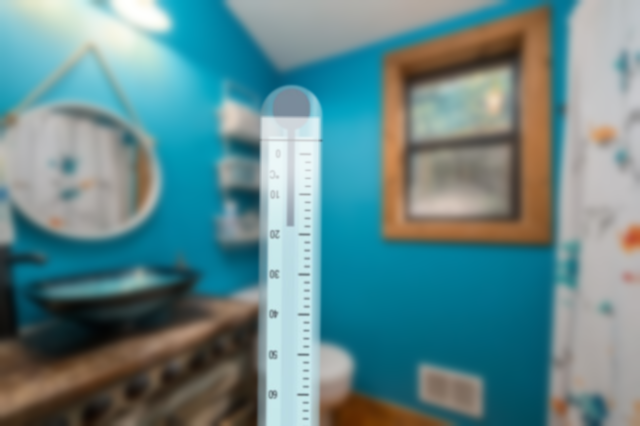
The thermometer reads 18 (°C)
